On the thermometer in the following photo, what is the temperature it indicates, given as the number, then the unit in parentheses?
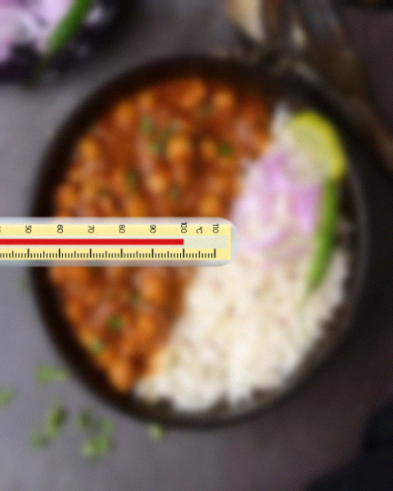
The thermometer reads 100 (°C)
